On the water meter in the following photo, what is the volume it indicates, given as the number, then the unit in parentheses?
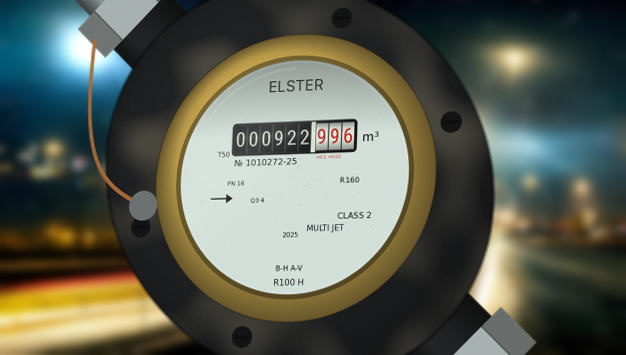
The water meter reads 922.996 (m³)
